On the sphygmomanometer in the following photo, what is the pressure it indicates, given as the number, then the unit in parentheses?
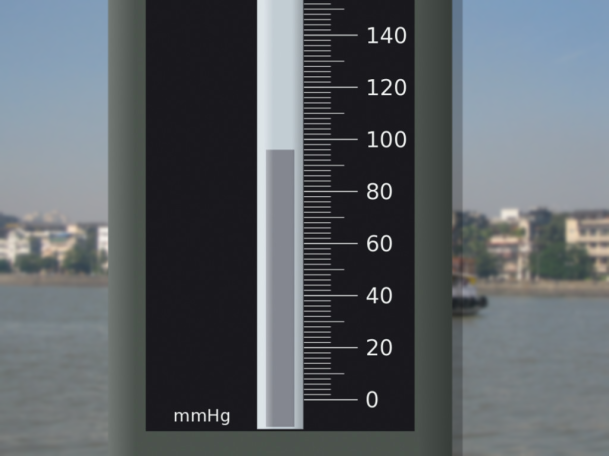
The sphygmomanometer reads 96 (mmHg)
